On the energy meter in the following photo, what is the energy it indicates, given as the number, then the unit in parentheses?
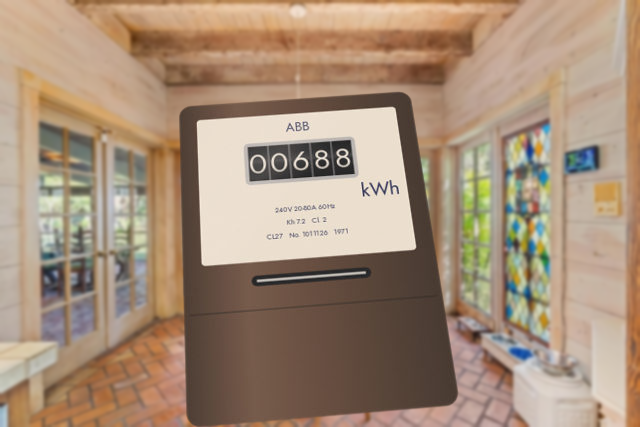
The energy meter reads 688 (kWh)
